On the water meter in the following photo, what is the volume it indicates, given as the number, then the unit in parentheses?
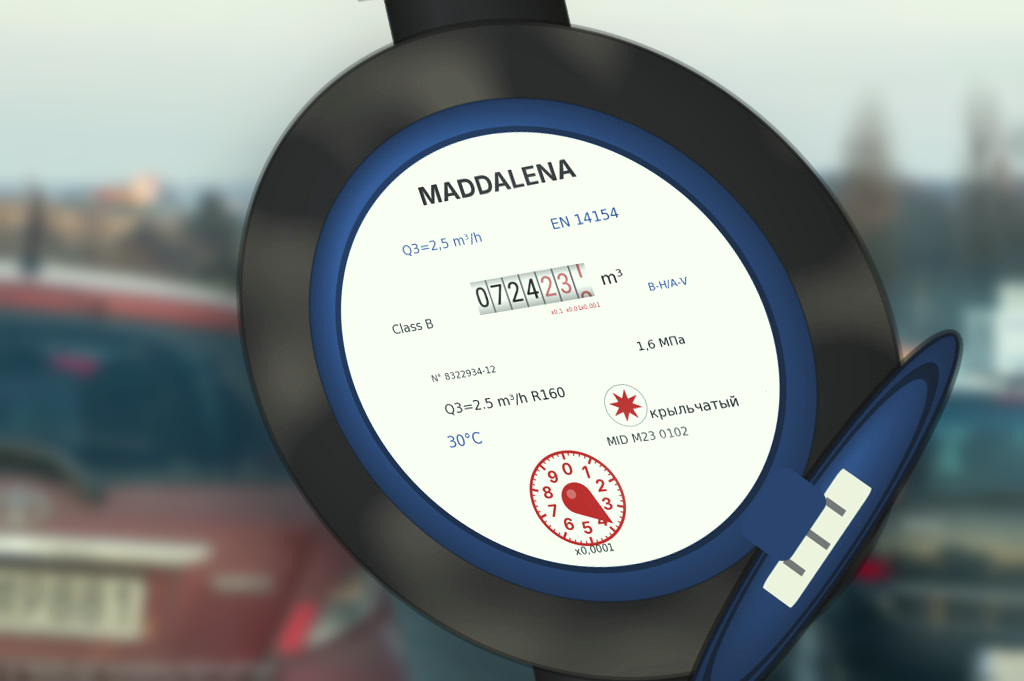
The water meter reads 724.2313 (m³)
